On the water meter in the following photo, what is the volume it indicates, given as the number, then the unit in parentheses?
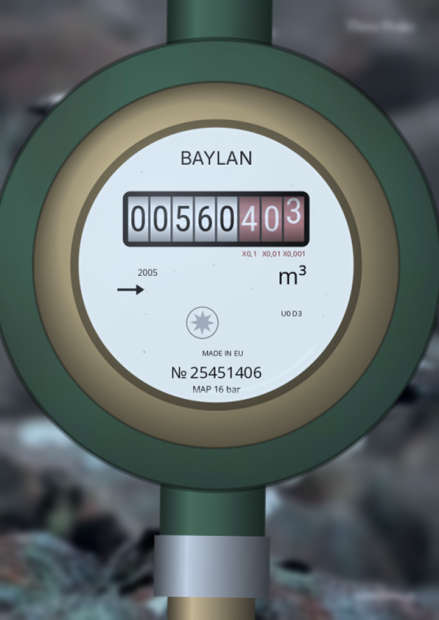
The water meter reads 560.403 (m³)
